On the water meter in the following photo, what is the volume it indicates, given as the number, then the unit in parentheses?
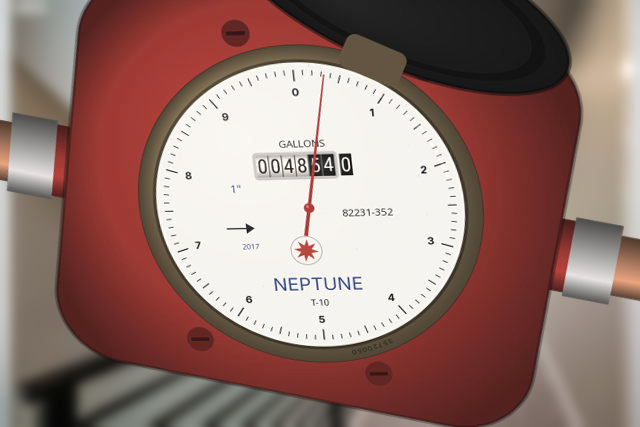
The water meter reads 48540.3 (gal)
